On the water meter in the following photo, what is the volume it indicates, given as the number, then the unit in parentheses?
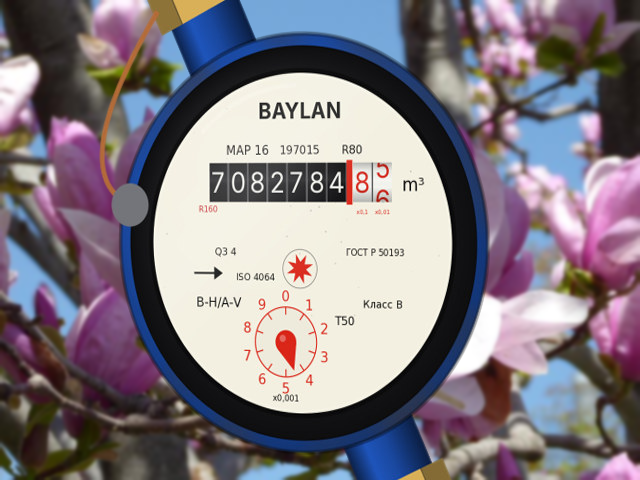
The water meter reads 7082784.854 (m³)
